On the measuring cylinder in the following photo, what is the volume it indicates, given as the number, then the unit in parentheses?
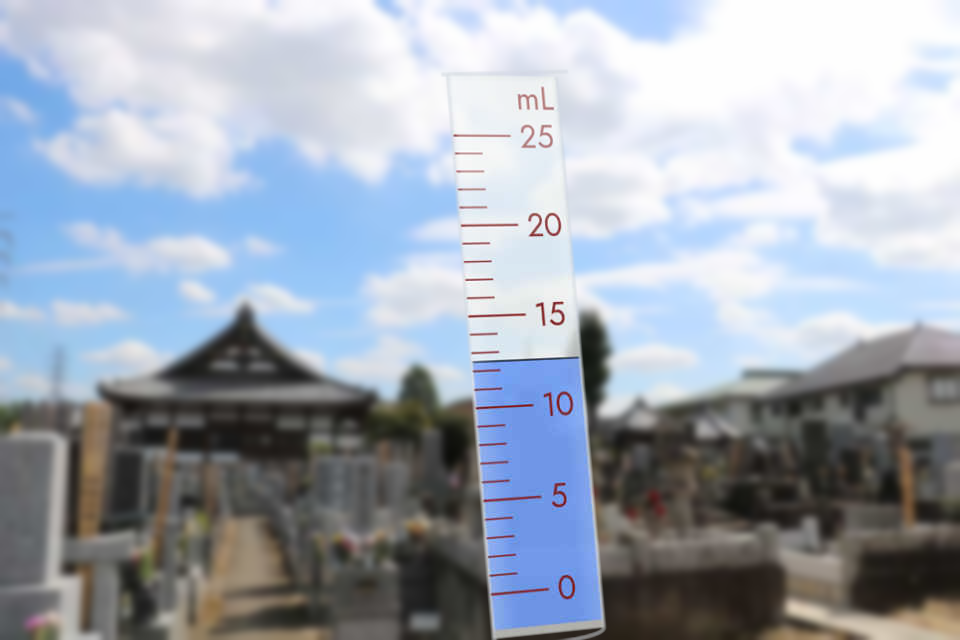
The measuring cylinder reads 12.5 (mL)
